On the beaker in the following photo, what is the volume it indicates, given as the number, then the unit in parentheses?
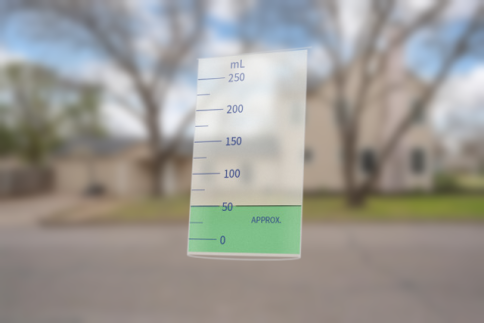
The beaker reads 50 (mL)
